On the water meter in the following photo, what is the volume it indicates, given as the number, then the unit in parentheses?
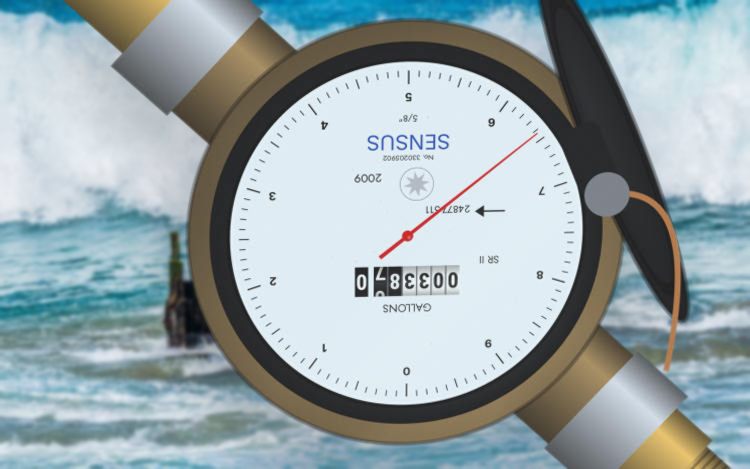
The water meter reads 33866.4 (gal)
